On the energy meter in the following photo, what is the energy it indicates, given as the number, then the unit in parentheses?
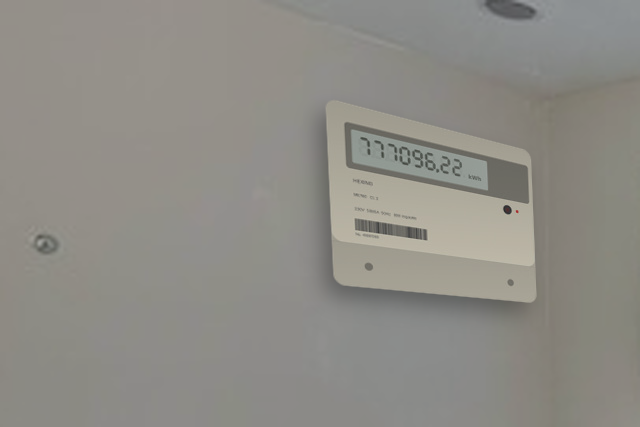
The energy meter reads 777096.22 (kWh)
